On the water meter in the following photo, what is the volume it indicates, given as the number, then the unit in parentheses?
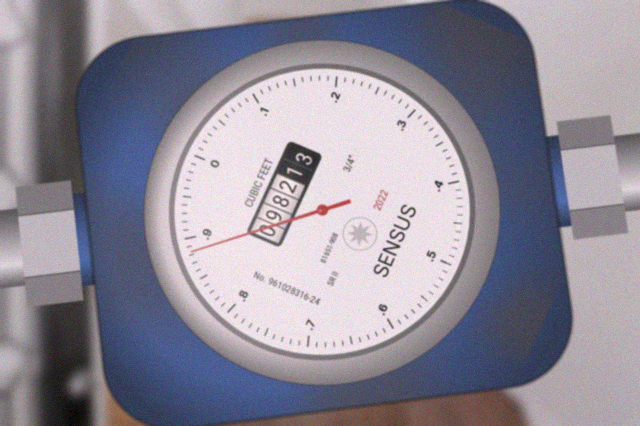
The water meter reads 98212.88 (ft³)
